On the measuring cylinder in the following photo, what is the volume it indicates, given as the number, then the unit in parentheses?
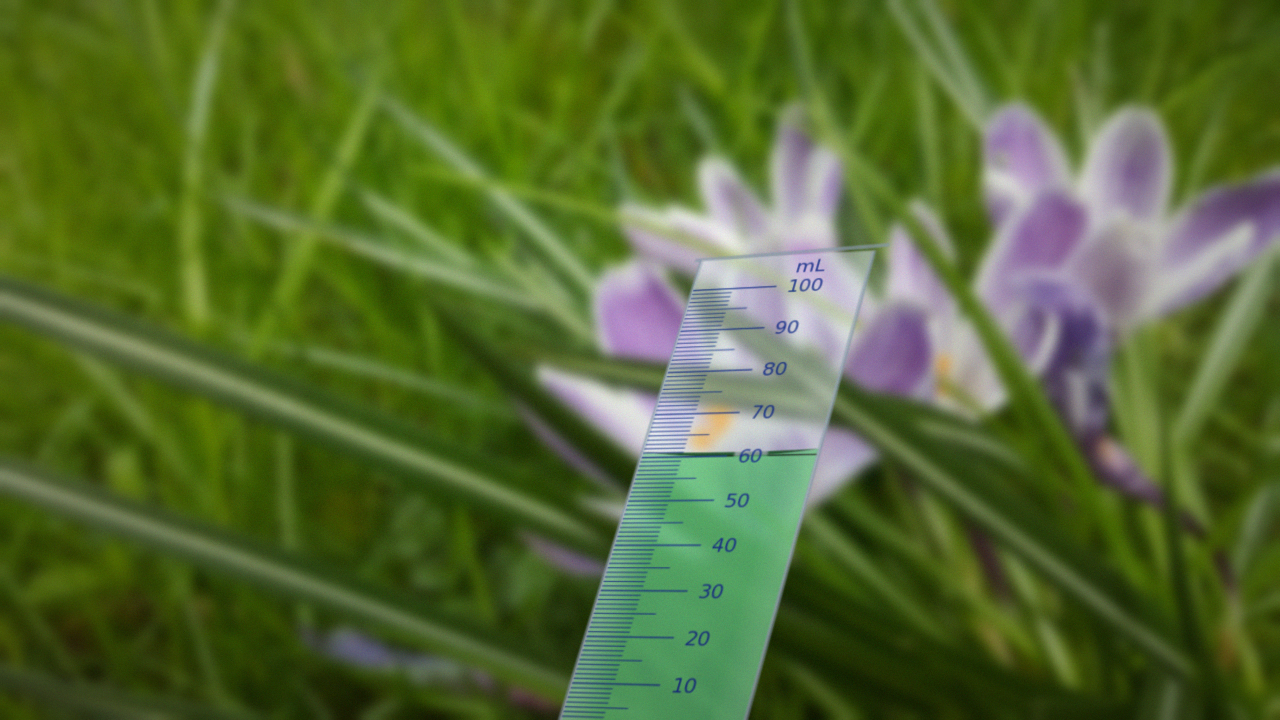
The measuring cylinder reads 60 (mL)
